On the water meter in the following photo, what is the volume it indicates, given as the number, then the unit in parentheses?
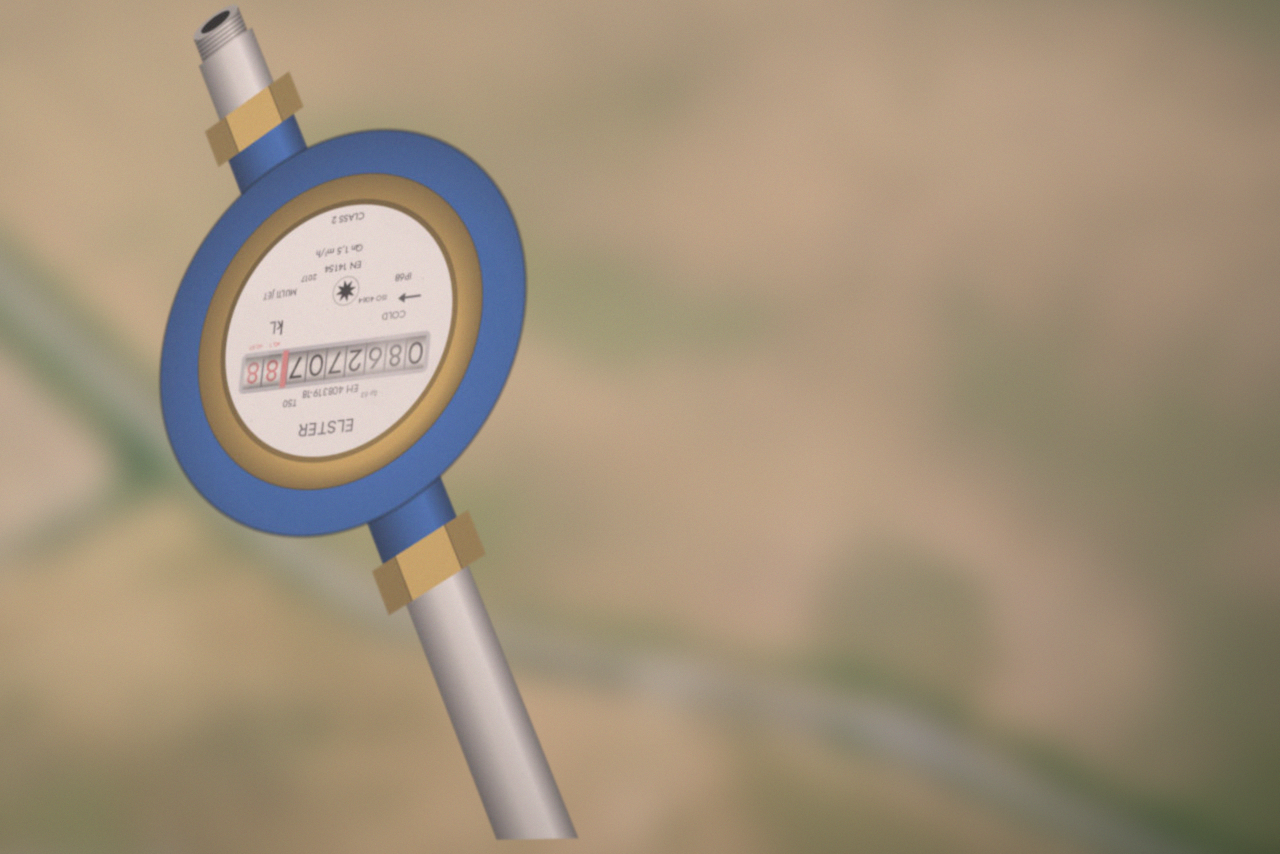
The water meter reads 862707.88 (kL)
